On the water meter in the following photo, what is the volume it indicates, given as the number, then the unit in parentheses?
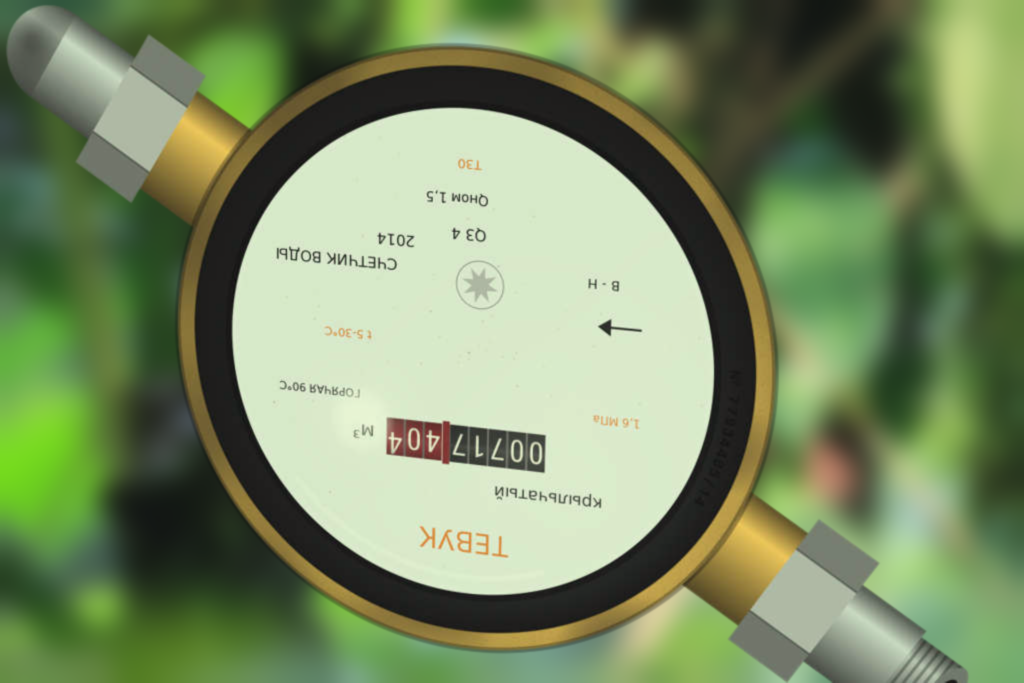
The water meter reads 717.404 (m³)
